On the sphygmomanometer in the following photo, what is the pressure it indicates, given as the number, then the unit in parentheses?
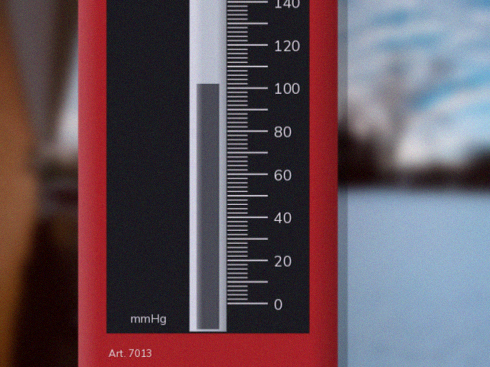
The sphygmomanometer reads 102 (mmHg)
